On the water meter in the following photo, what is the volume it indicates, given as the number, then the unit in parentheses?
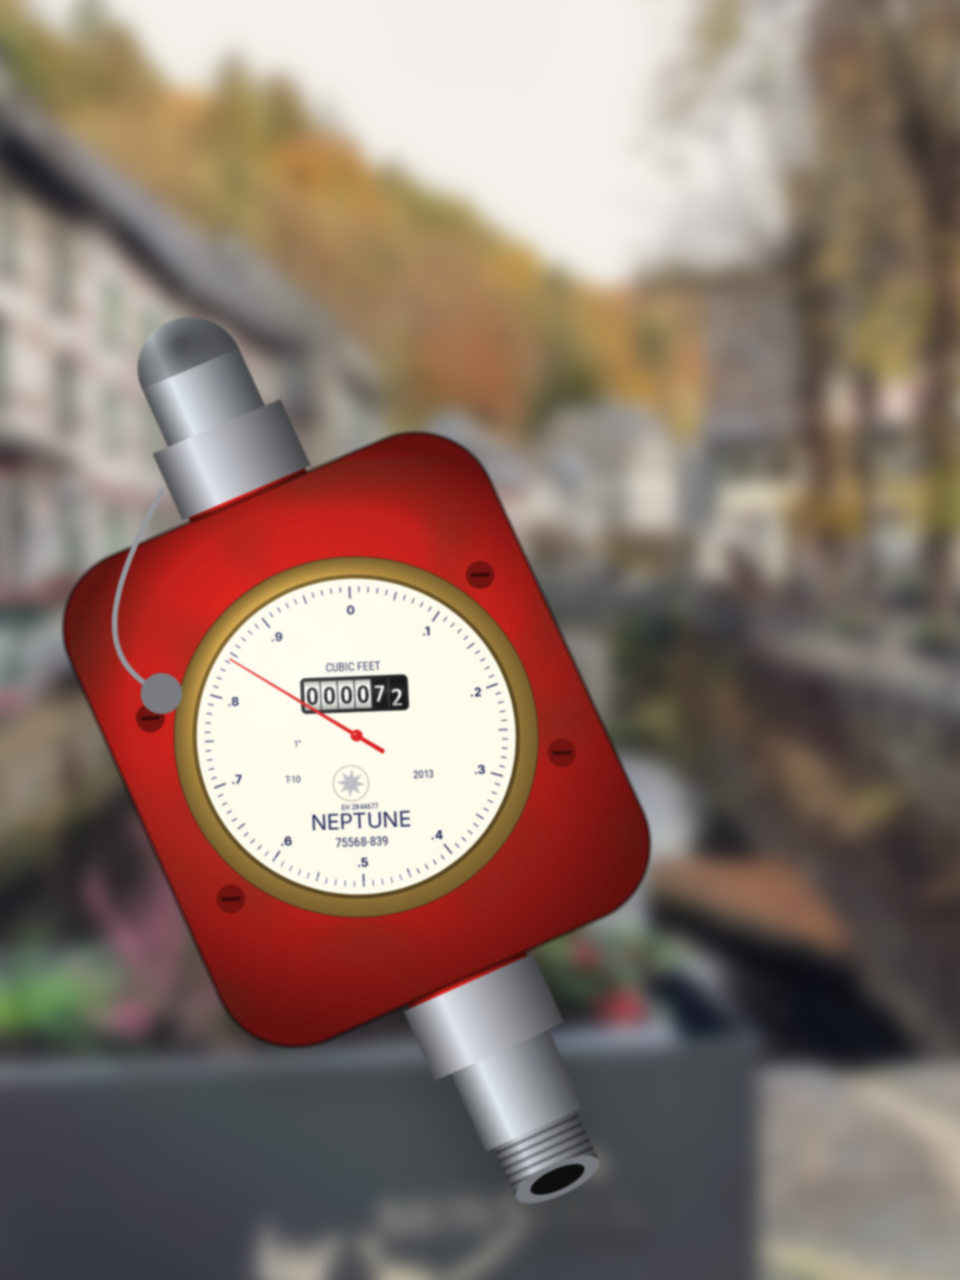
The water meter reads 71.84 (ft³)
